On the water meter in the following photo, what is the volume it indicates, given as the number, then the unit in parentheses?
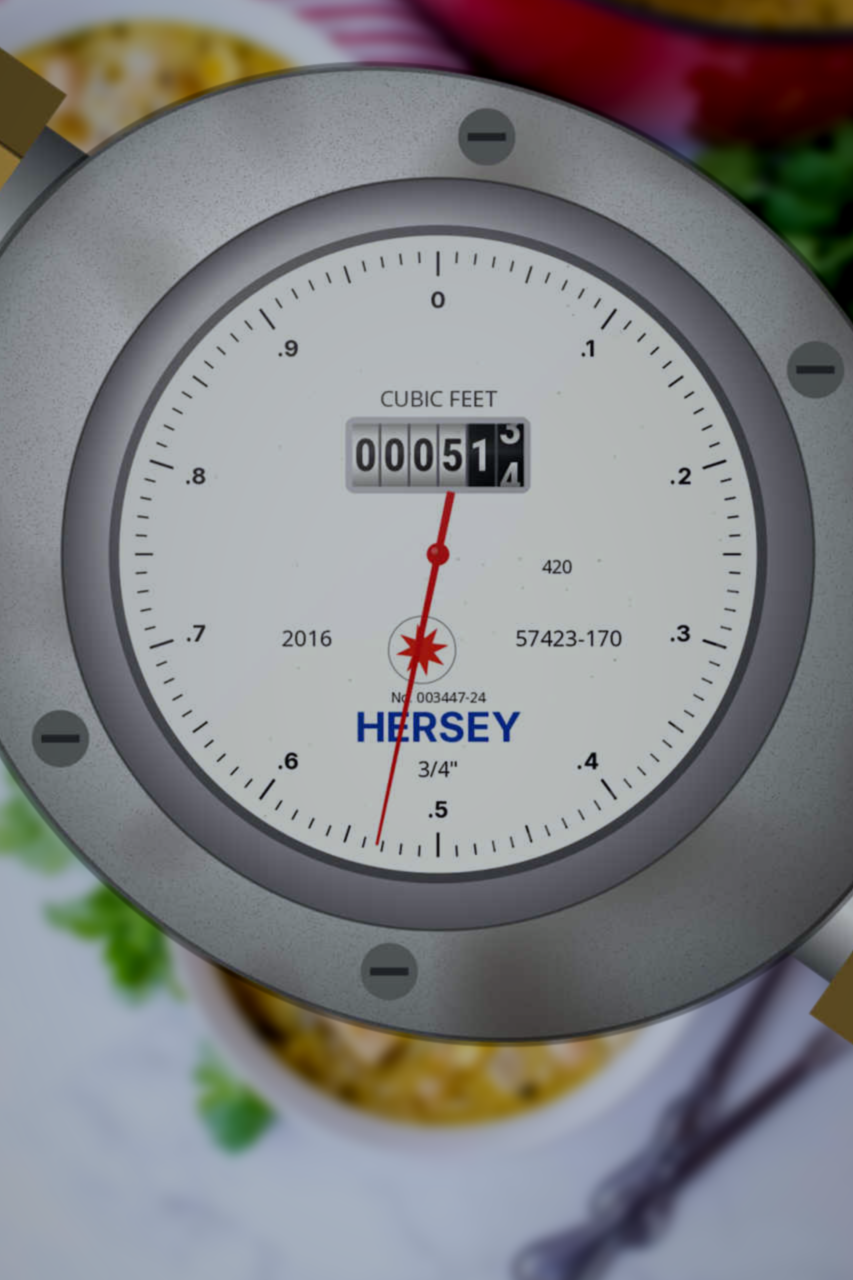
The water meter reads 513.53 (ft³)
